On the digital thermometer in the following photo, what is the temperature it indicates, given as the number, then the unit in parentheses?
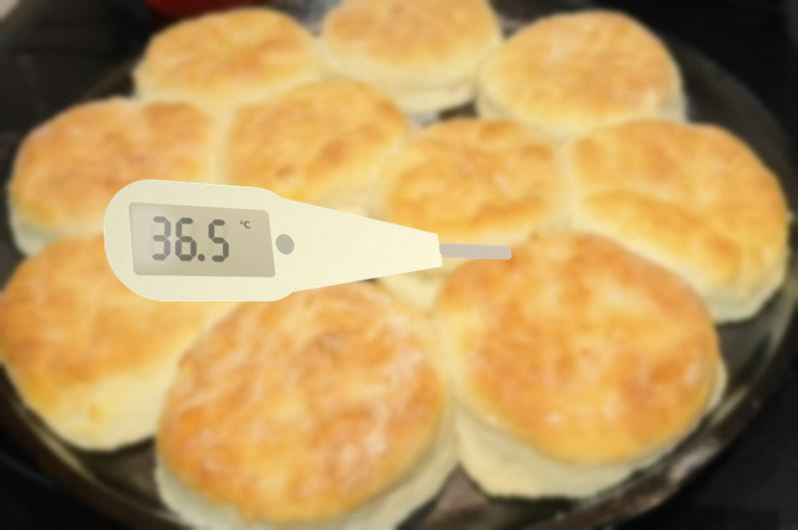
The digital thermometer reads 36.5 (°C)
